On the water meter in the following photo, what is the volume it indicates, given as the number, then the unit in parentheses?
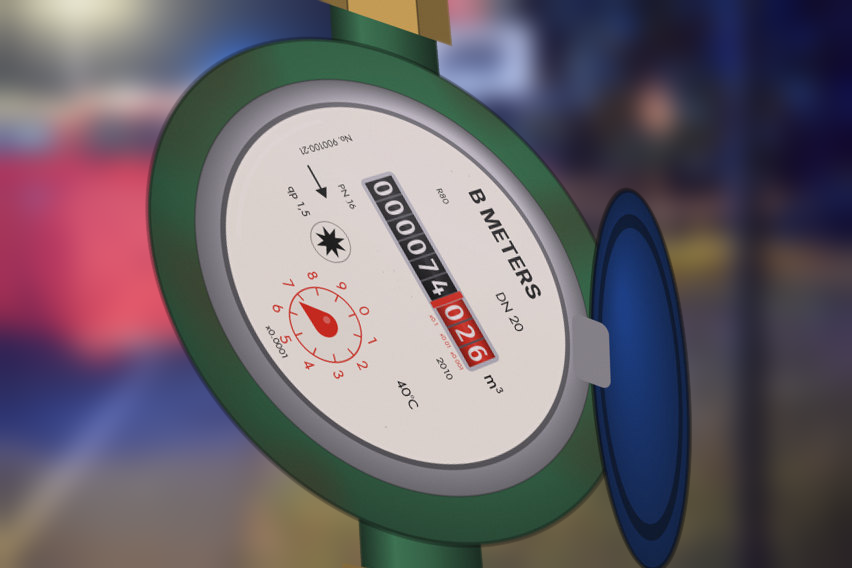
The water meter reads 74.0266 (m³)
